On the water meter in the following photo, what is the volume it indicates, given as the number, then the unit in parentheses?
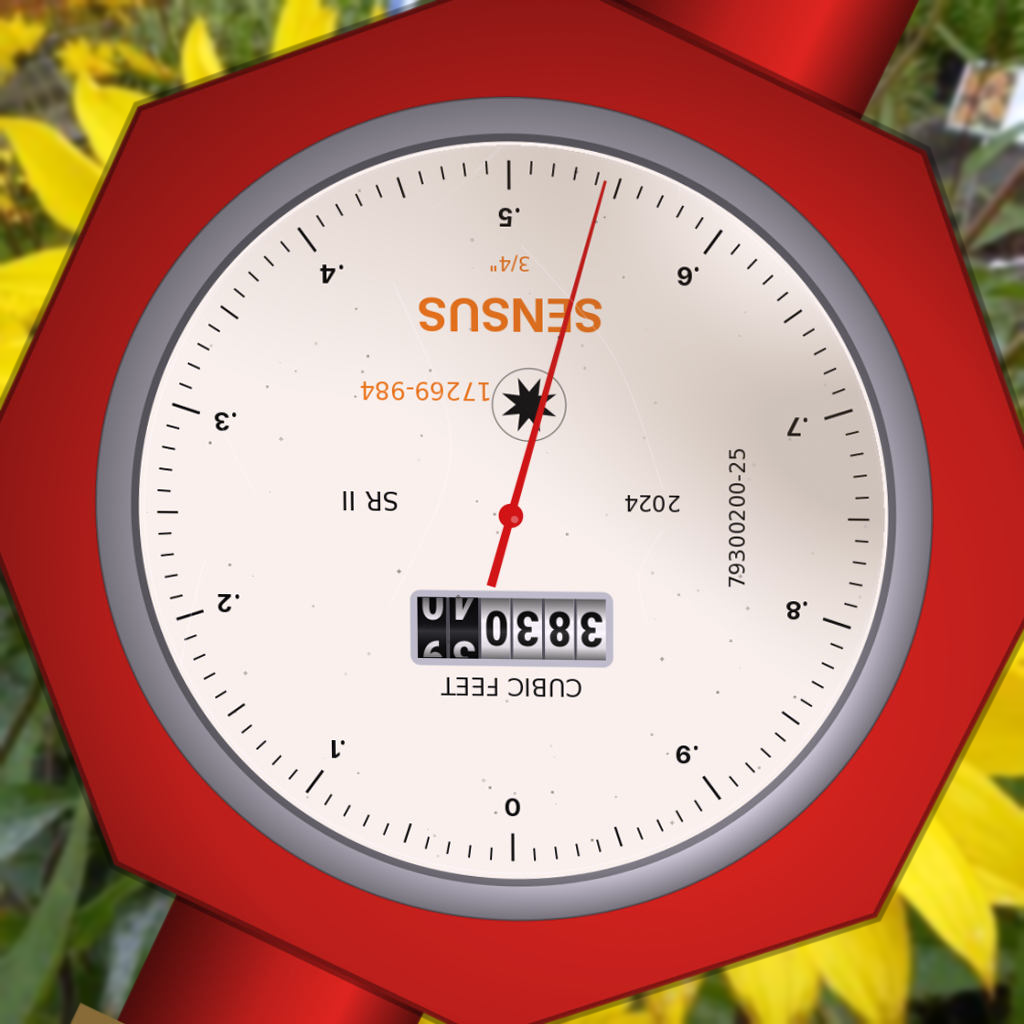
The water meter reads 383039.54 (ft³)
